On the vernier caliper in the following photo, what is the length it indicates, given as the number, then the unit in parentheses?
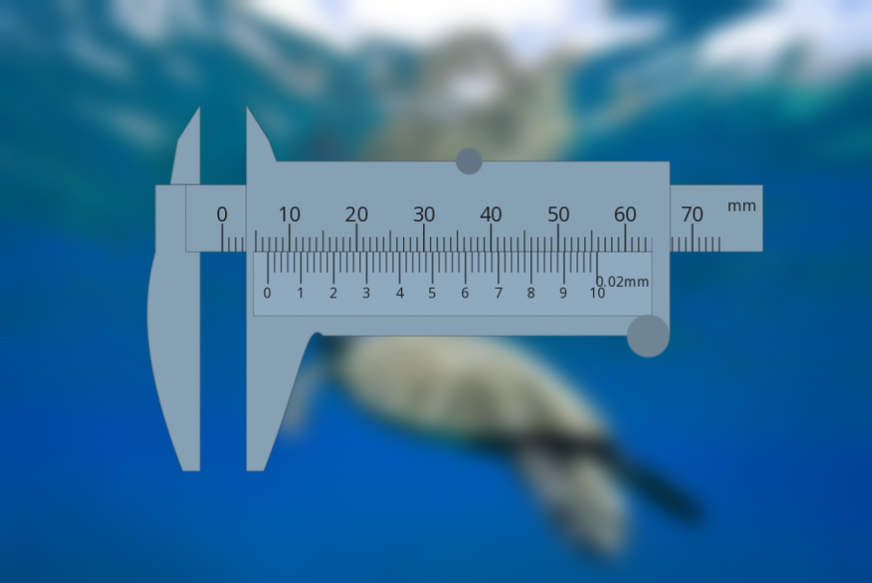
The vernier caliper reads 6.8 (mm)
